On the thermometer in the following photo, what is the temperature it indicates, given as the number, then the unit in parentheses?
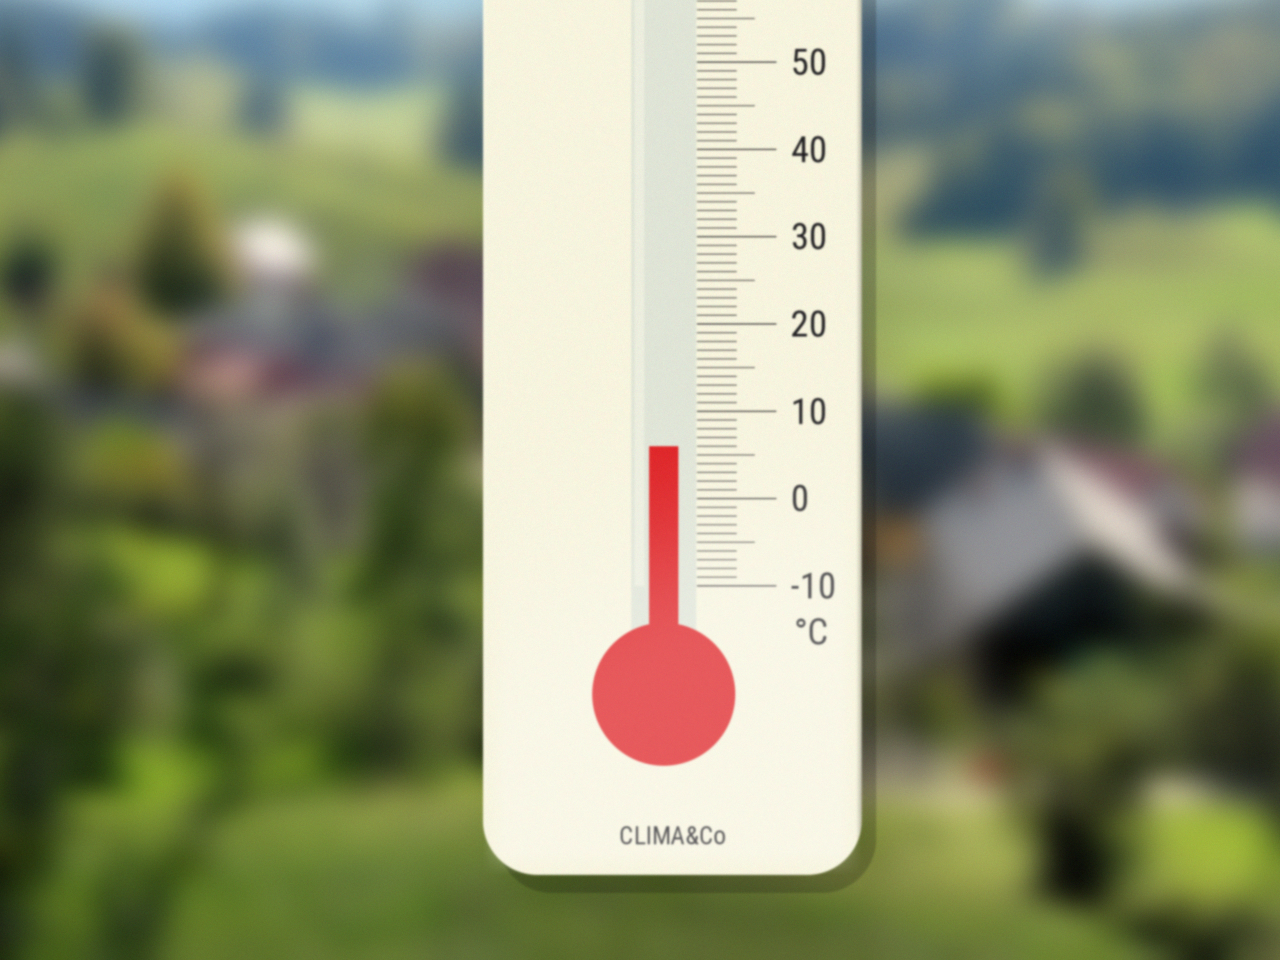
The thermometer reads 6 (°C)
